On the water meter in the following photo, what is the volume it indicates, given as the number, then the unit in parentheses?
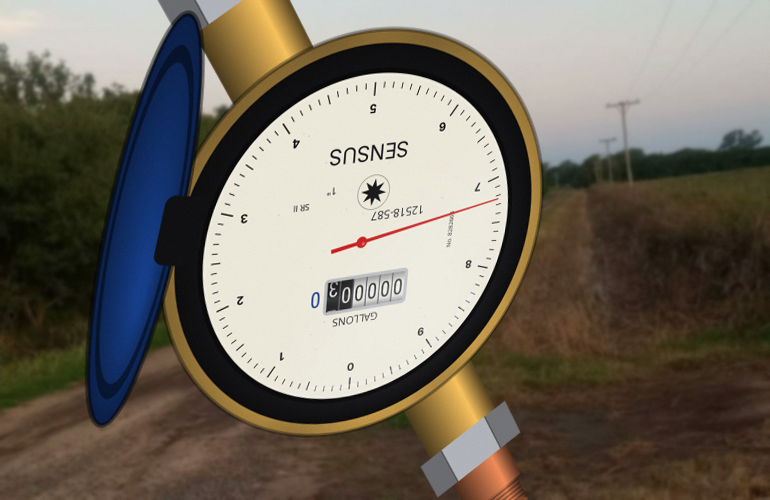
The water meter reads 27.2 (gal)
